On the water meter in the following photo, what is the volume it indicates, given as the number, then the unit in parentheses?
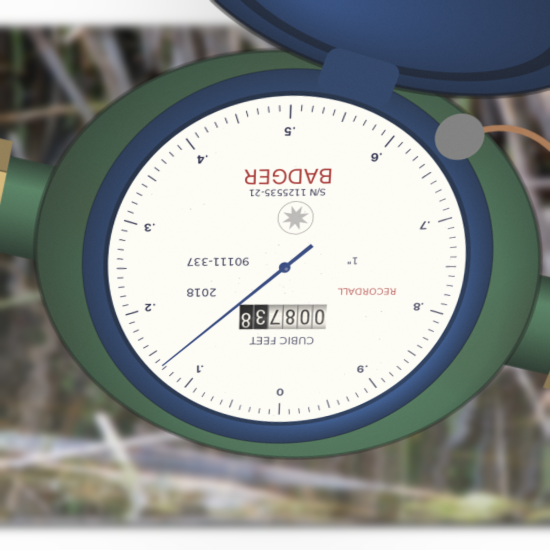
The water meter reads 8738.13 (ft³)
